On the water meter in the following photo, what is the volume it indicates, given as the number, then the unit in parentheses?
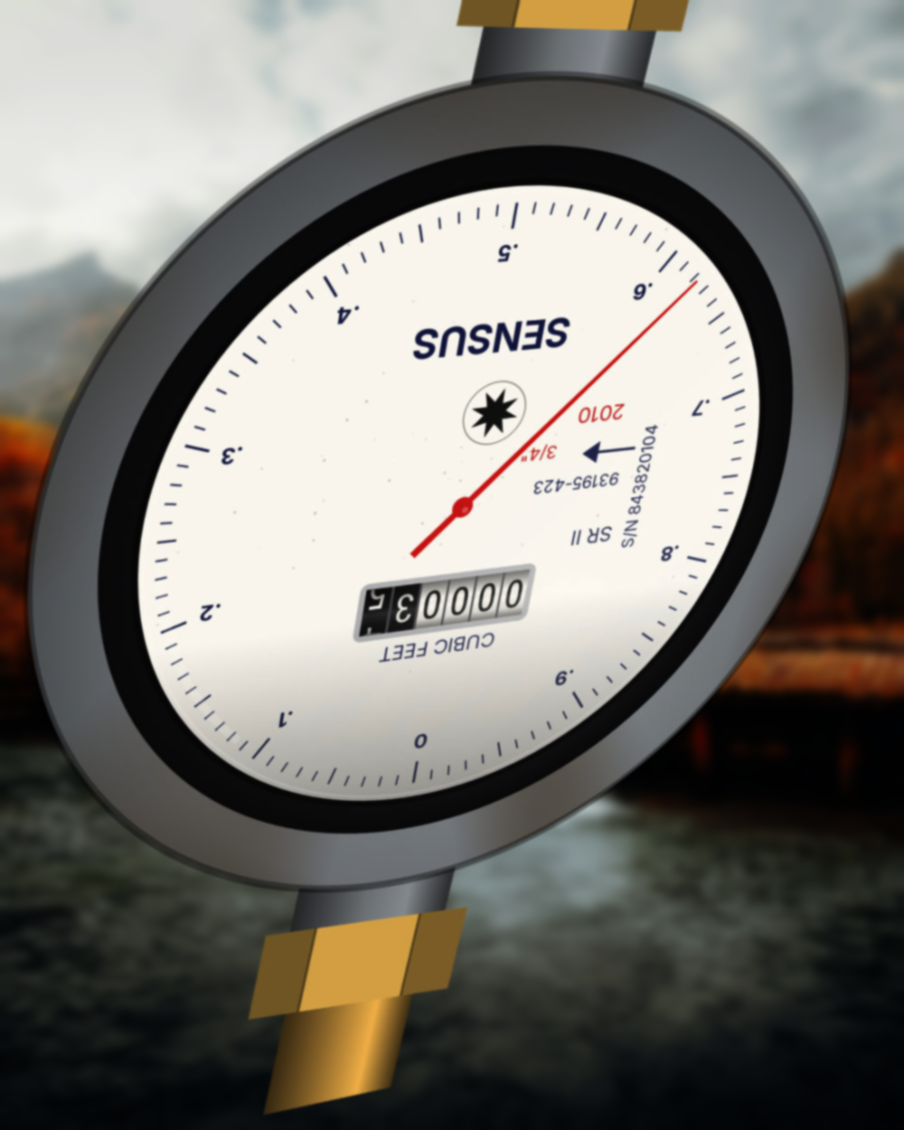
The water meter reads 34.62 (ft³)
